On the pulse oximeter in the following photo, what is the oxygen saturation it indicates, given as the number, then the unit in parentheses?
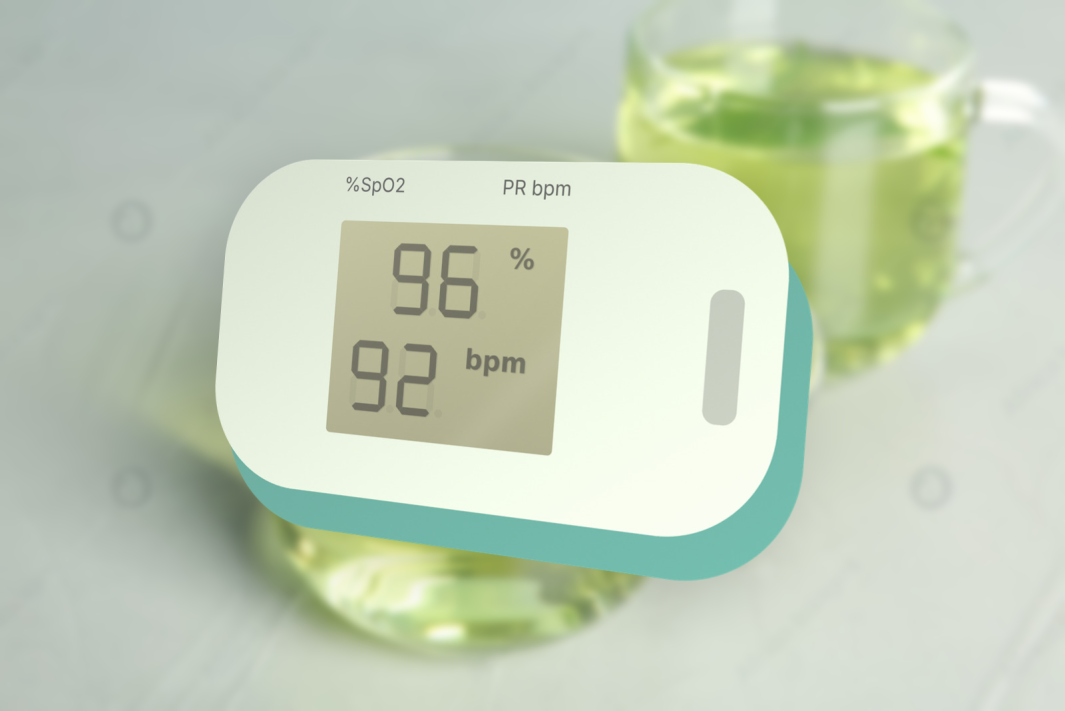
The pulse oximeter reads 96 (%)
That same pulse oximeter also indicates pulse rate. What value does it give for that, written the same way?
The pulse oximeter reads 92 (bpm)
